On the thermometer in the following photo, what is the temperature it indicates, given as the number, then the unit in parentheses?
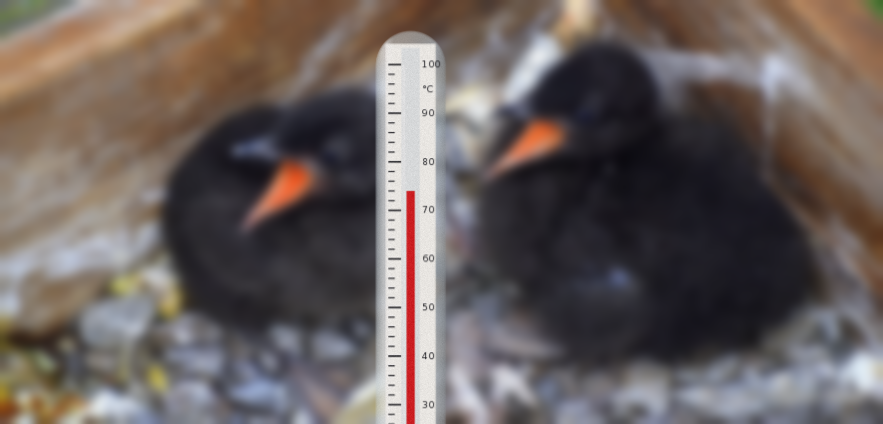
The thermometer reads 74 (°C)
